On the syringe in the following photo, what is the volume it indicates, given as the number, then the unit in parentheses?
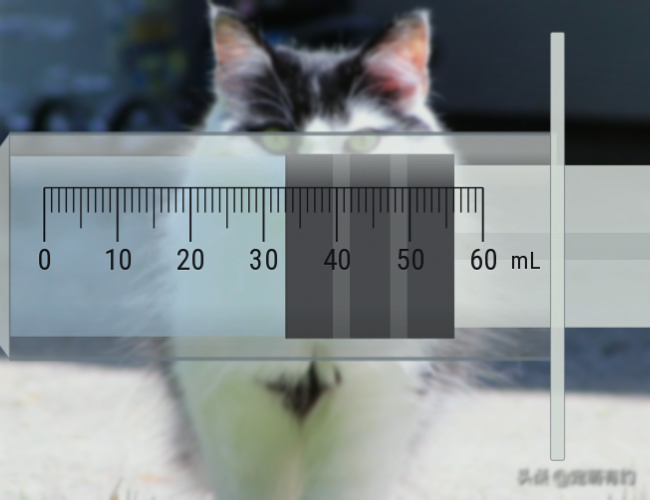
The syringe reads 33 (mL)
